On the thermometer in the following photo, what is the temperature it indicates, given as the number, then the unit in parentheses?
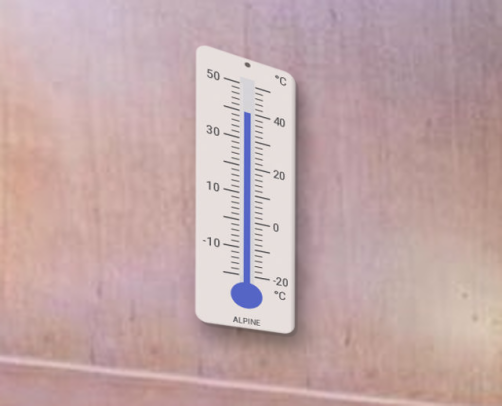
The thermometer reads 40 (°C)
